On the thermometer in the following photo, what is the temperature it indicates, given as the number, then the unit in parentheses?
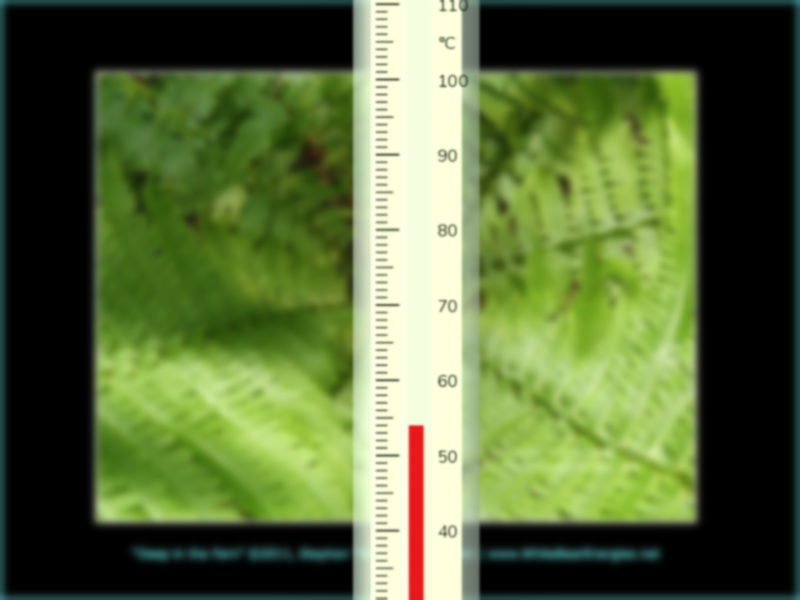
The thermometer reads 54 (°C)
